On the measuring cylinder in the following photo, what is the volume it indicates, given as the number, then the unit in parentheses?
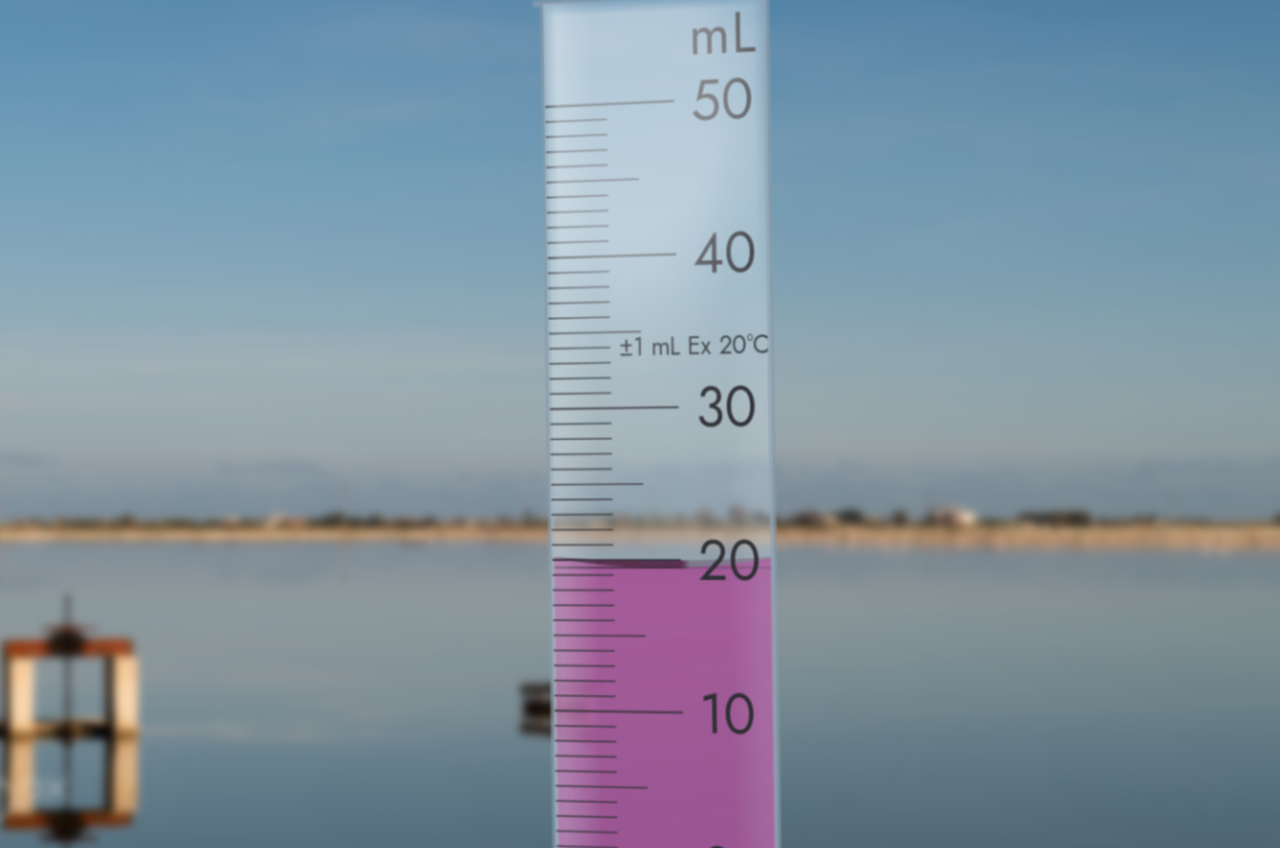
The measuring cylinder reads 19.5 (mL)
